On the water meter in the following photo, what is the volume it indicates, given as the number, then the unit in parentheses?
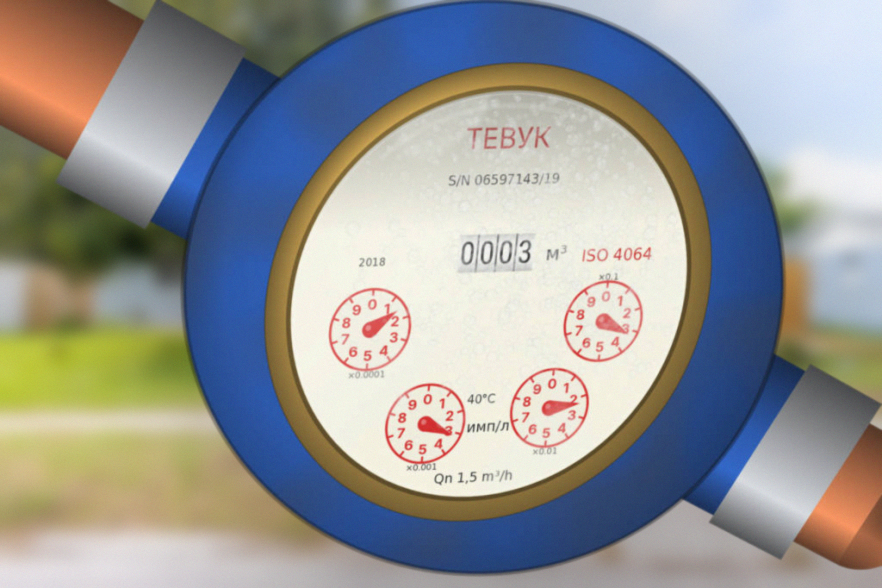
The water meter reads 3.3231 (m³)
